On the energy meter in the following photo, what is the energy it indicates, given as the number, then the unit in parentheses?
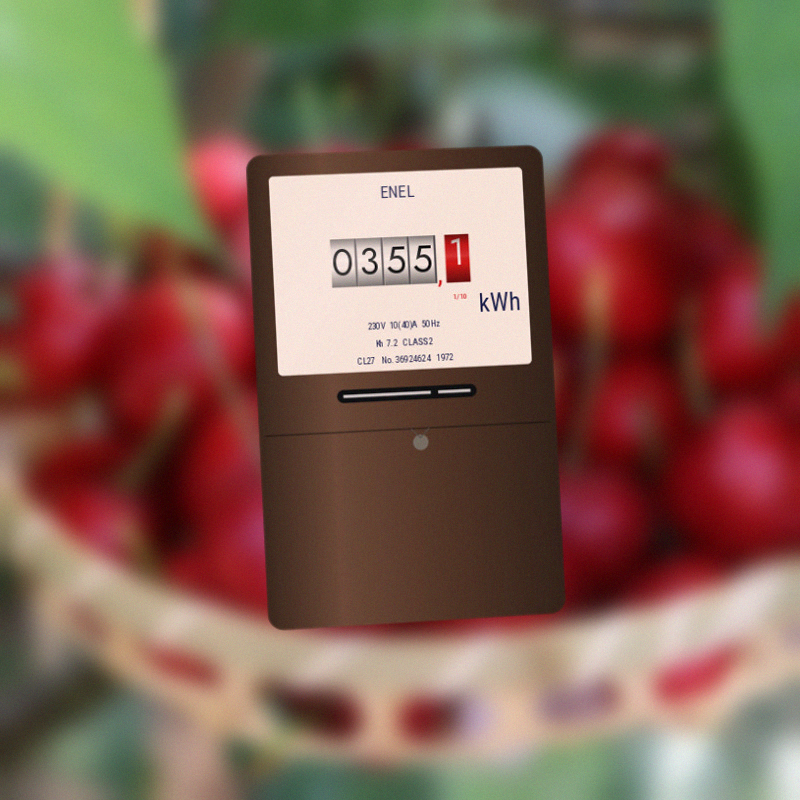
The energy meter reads 355.1 (kWh)
